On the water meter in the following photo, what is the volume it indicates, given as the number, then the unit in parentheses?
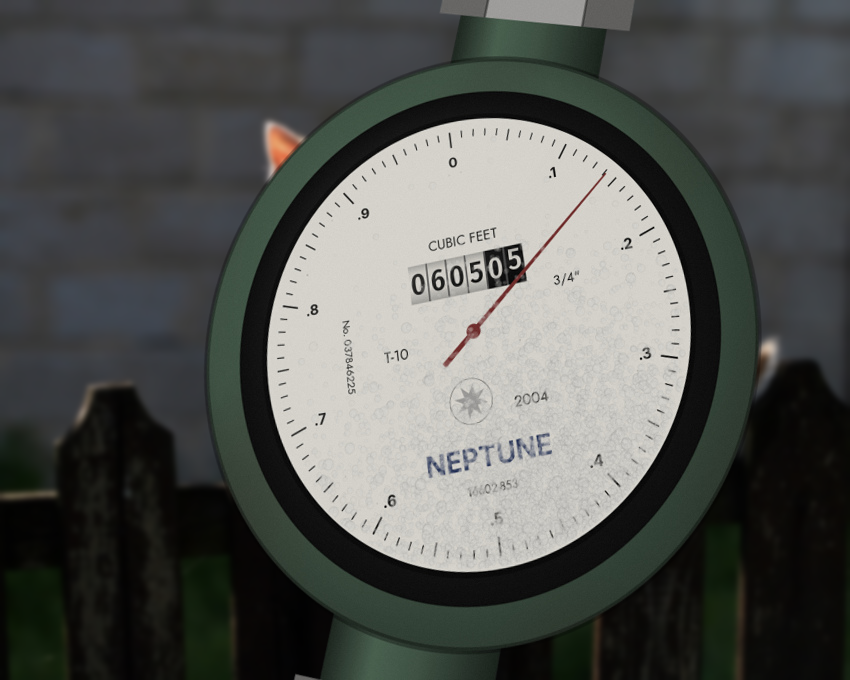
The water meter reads 60505.14 (ft³)
